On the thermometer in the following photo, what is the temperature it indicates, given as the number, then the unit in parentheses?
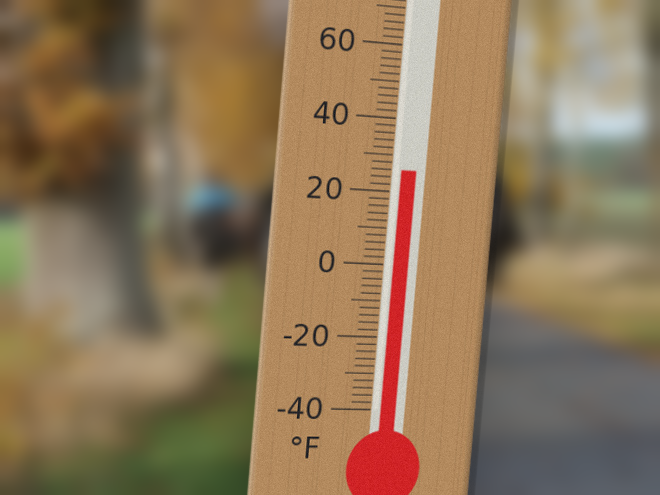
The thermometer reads 26 (°F)
